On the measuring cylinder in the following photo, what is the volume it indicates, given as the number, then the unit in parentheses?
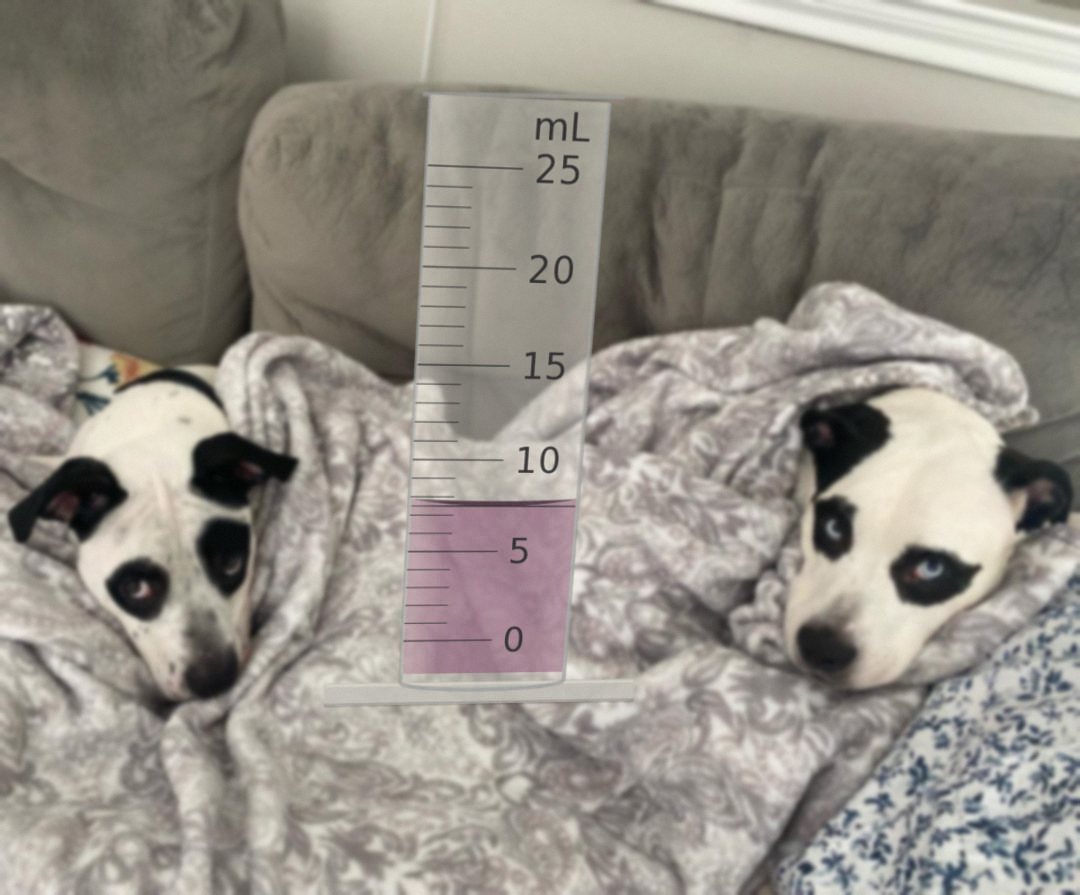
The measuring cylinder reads 7.5 (mL)
